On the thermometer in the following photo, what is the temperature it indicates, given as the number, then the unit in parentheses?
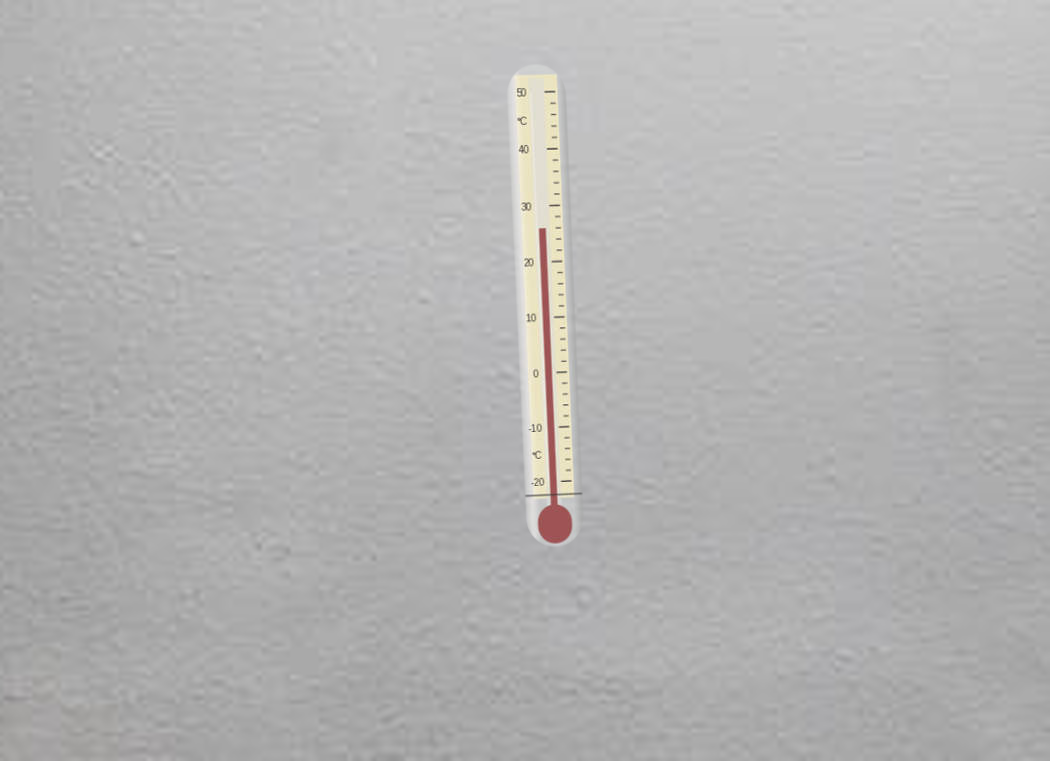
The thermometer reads 26 (°C)
